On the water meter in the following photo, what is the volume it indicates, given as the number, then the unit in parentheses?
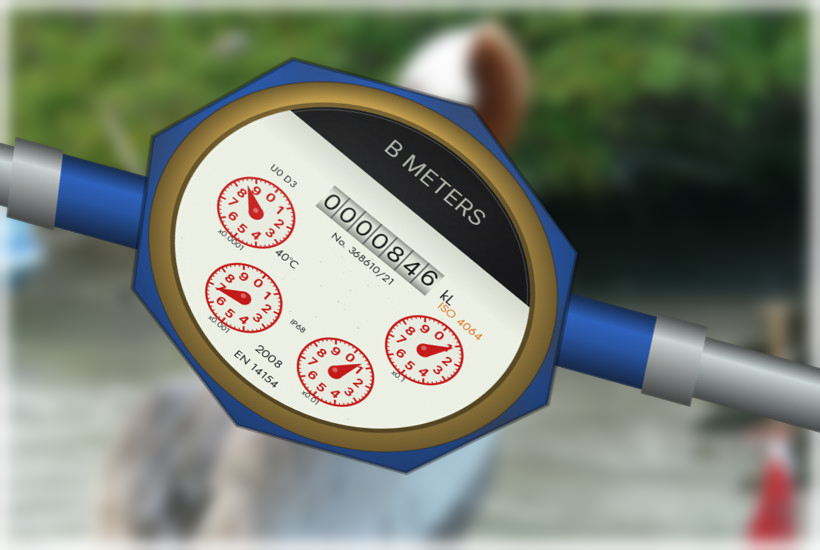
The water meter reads 846.1068 (kL)
